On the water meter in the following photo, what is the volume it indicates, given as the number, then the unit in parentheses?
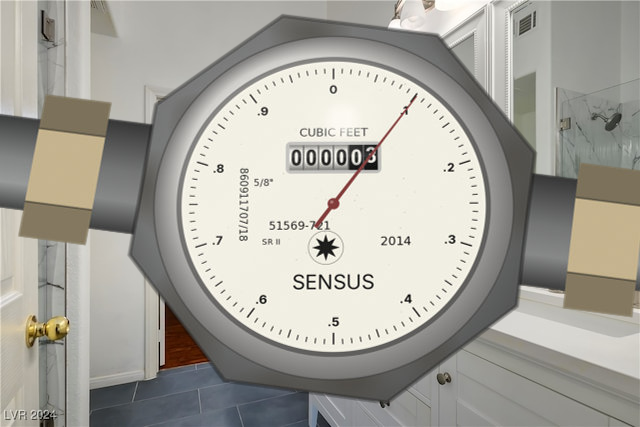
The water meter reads 3.10 (ft³)
